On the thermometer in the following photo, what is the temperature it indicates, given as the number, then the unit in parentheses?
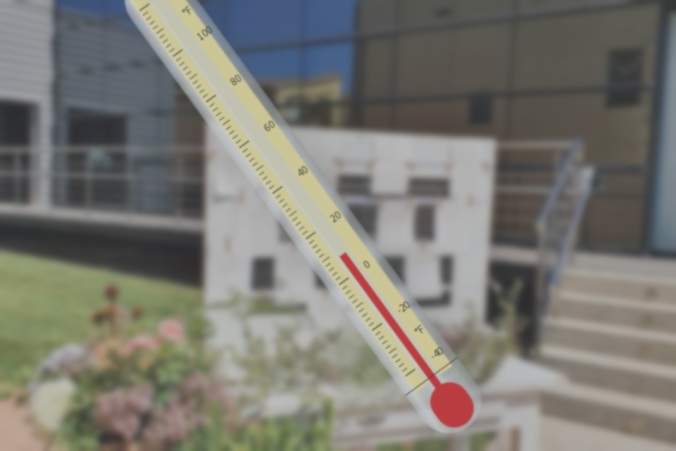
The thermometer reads 8 (°F)
